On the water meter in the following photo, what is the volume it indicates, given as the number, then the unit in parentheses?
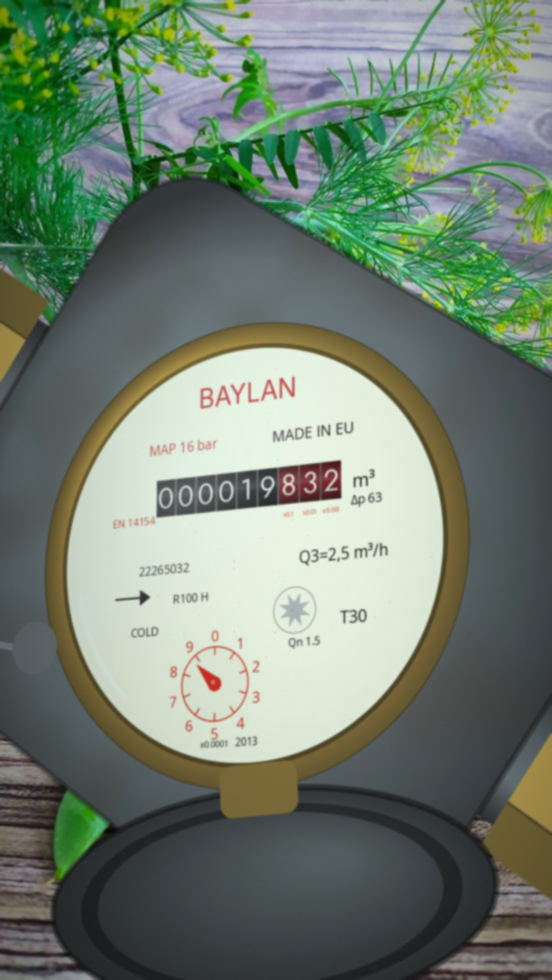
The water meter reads 19.8328 (m³)
